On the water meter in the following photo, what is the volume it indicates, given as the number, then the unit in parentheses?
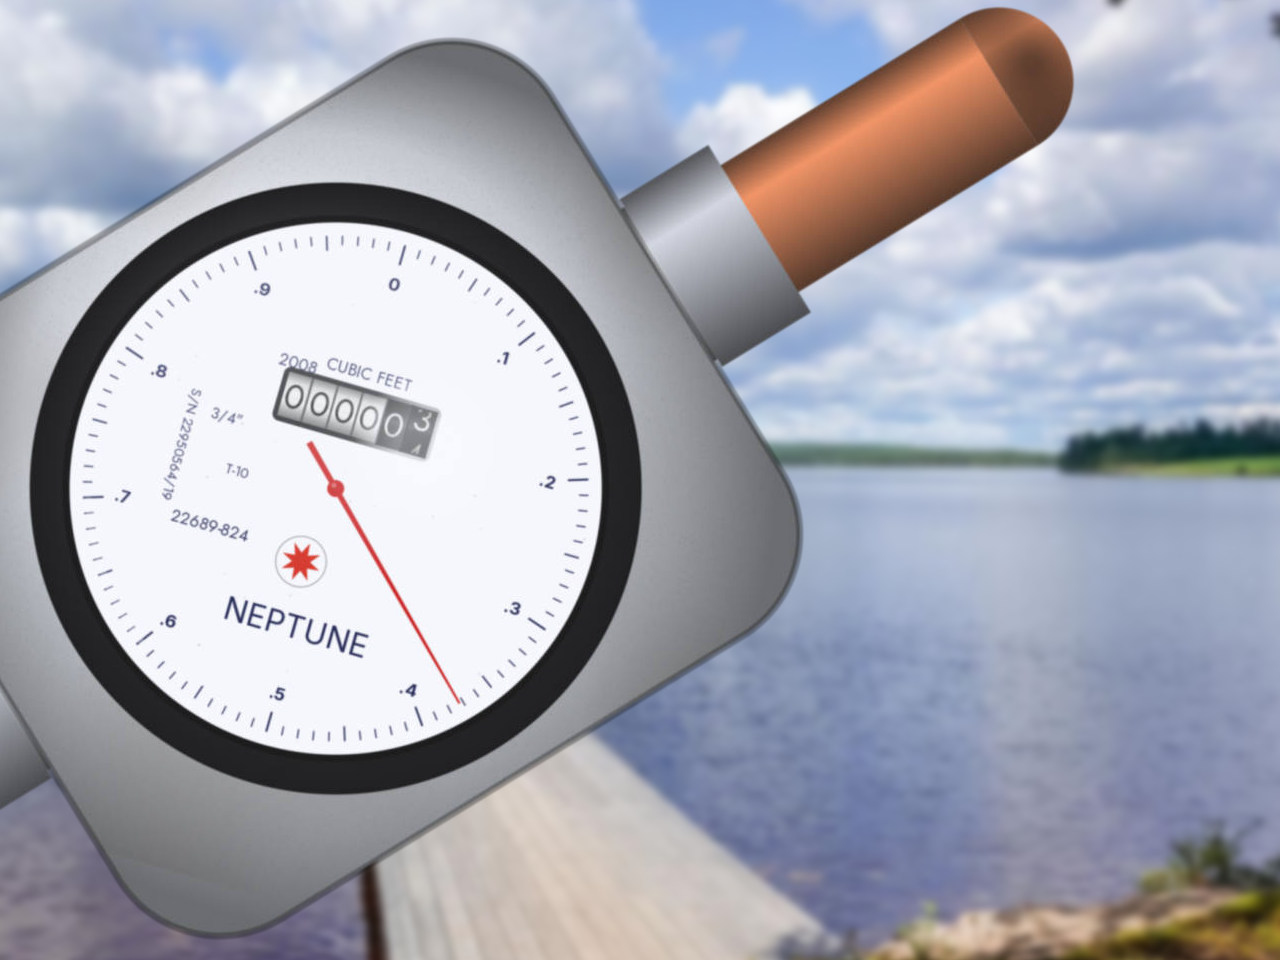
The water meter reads 3.37 (ft³)
